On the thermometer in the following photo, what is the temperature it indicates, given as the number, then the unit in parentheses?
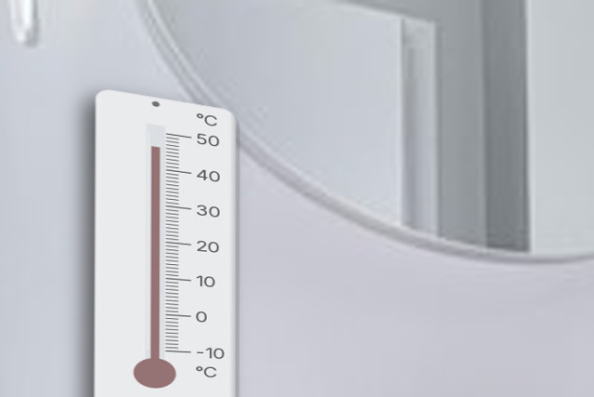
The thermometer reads 46 (°C)
